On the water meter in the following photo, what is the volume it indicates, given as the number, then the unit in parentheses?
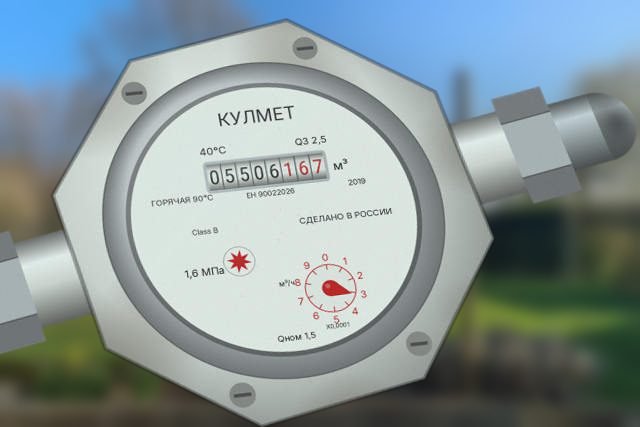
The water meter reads 5506.1673 (m³)
